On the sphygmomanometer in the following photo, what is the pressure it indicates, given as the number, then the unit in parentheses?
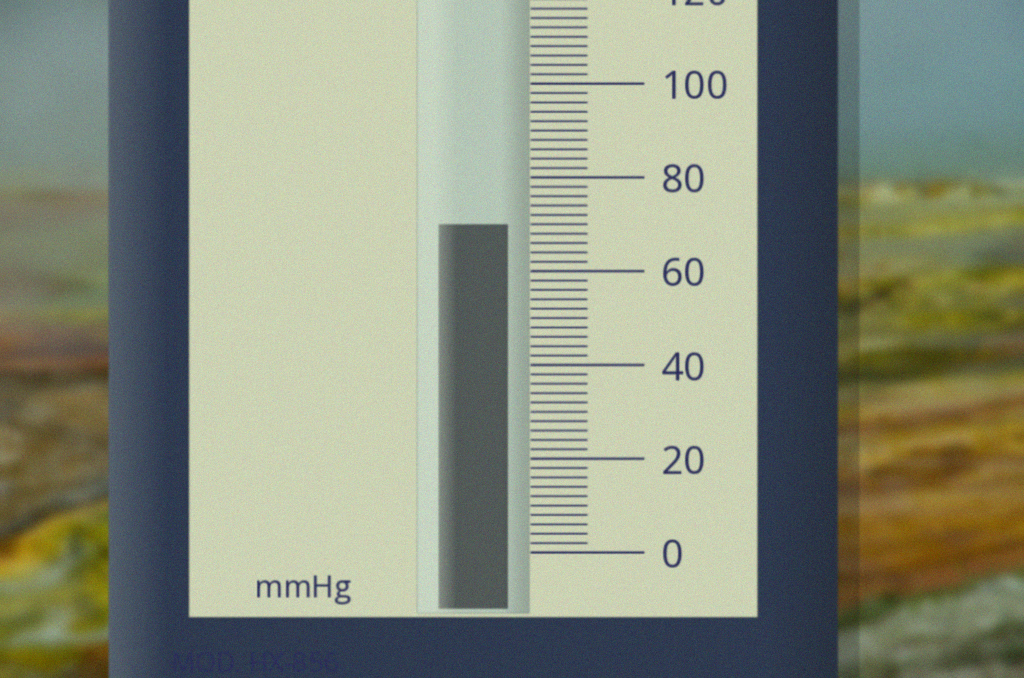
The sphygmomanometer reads 70 (mmHg)
